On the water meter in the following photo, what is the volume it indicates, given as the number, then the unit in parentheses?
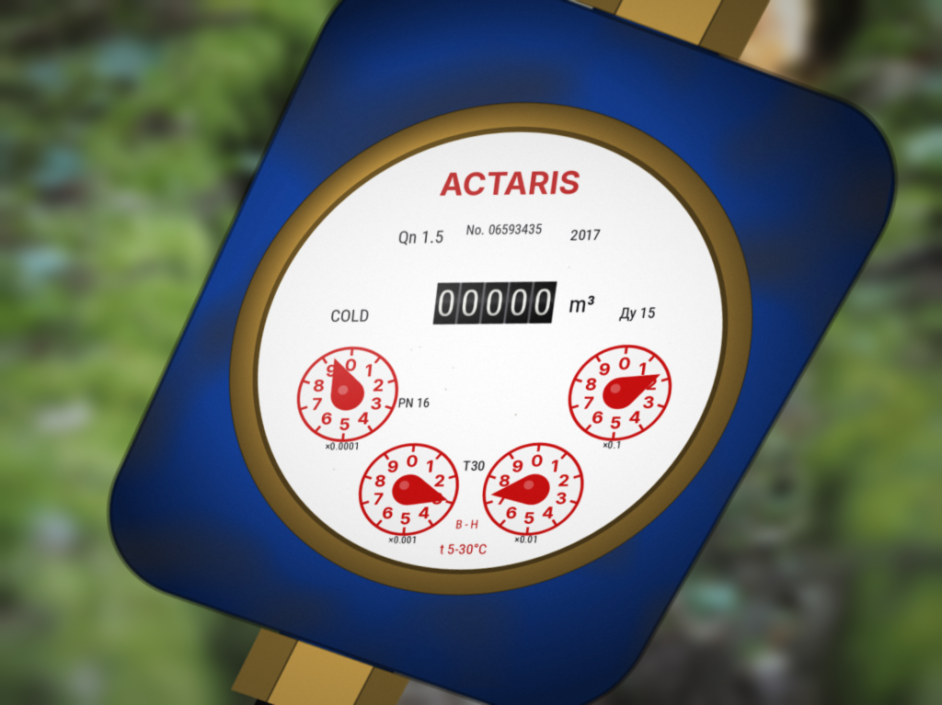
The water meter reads 0.1729 (m³)
